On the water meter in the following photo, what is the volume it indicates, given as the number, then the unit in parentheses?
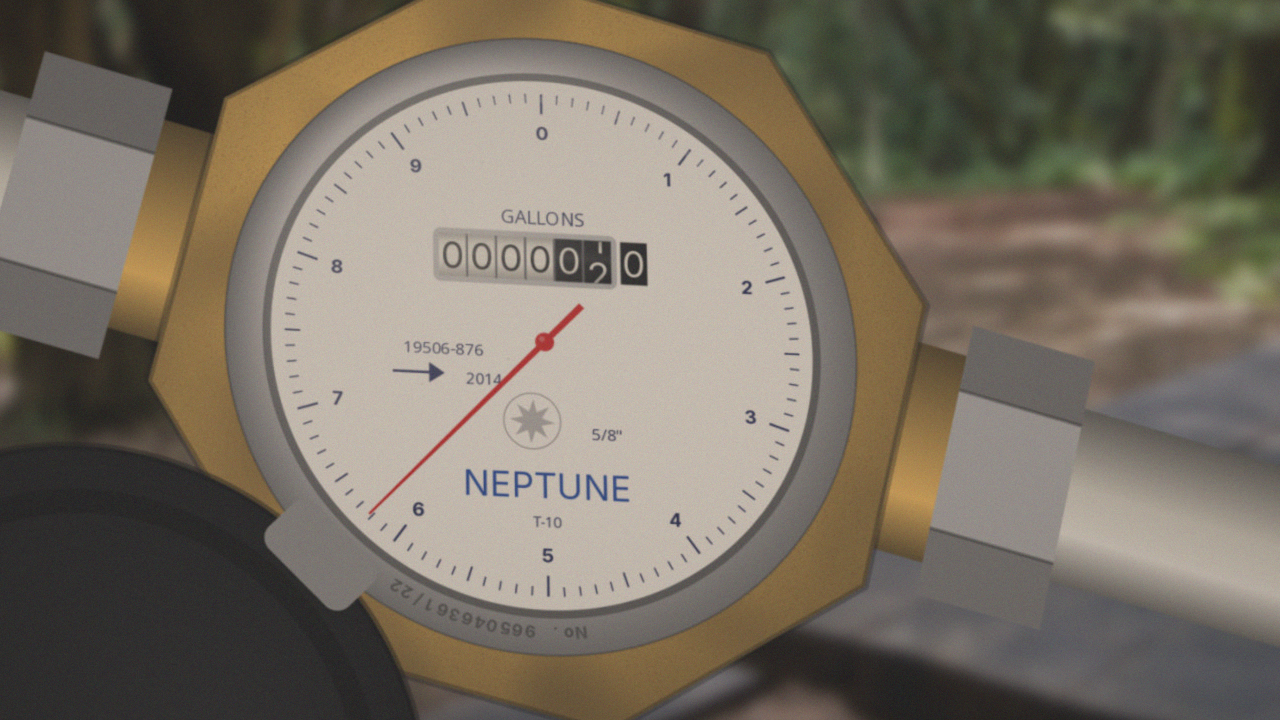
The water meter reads 16.2 (gal)
